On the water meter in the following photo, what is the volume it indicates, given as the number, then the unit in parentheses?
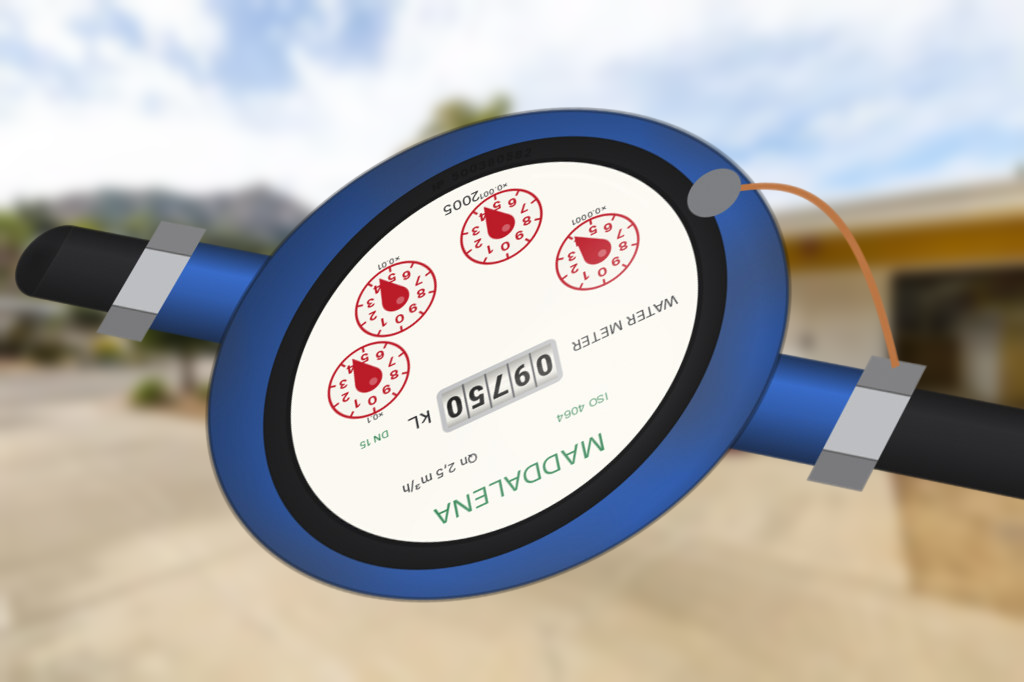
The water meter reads 9750.4444 (kL)
